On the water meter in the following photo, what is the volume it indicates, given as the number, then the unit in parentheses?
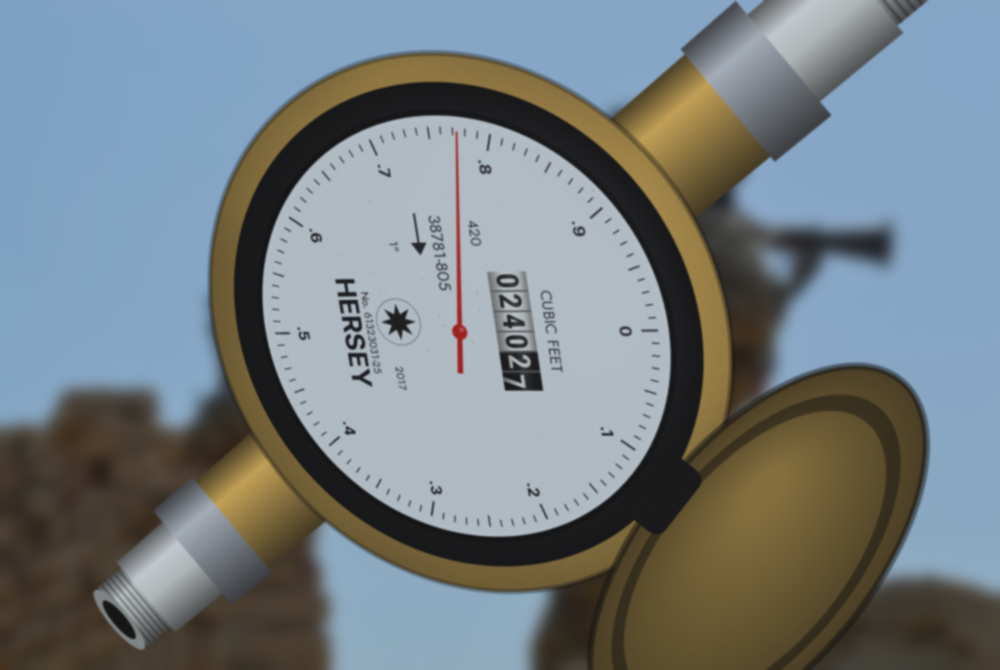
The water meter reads 24026.77 (ft³)
